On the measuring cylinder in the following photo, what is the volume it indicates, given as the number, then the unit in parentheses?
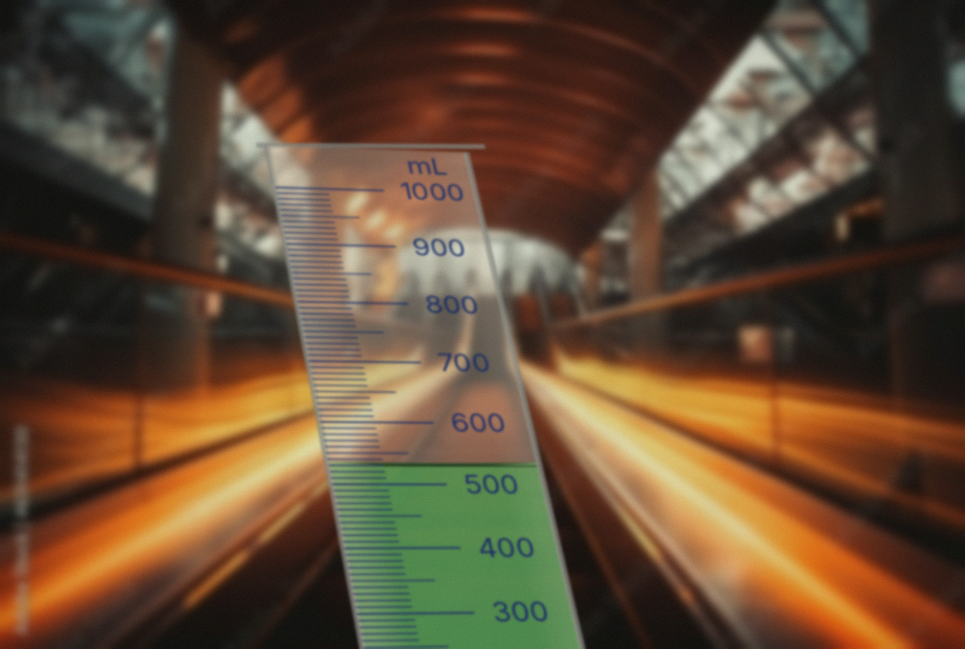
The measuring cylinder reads 530 (mL)
